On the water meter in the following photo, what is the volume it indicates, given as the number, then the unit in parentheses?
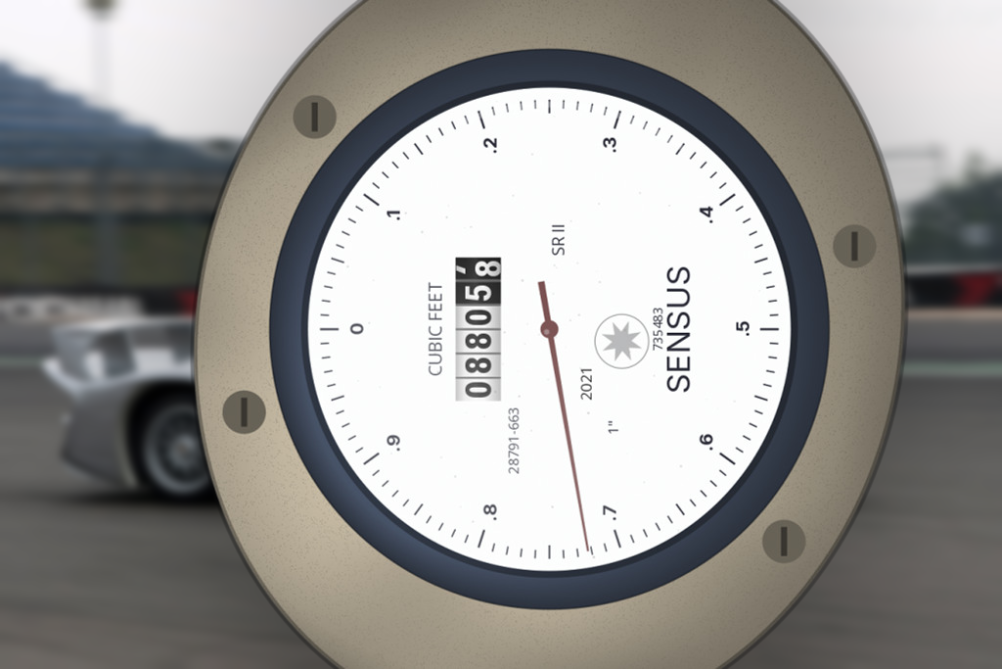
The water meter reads 88057.72 (ft³)
